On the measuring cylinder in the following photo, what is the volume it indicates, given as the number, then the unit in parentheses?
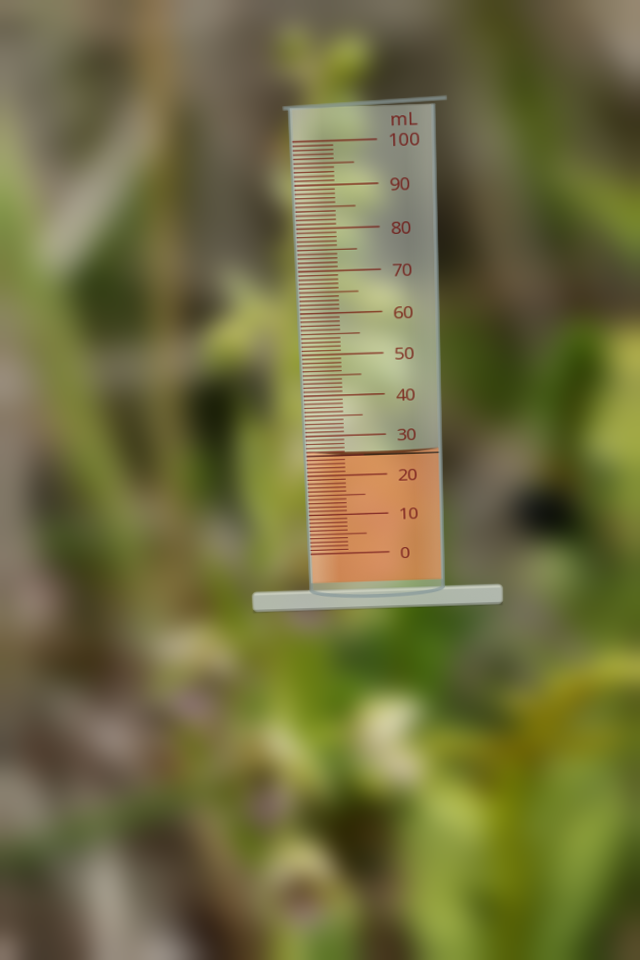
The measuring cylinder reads 25 (mL)
